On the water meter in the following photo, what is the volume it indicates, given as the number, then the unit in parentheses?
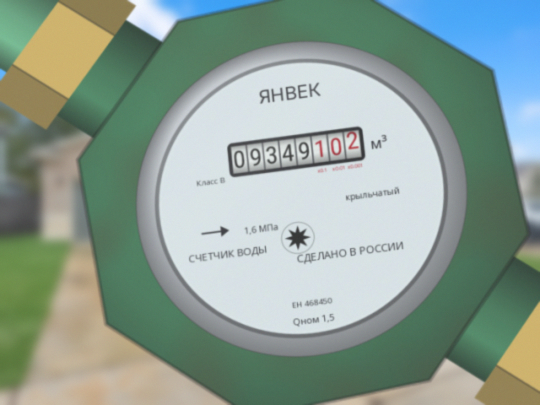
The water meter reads 9349.102 (m³)
